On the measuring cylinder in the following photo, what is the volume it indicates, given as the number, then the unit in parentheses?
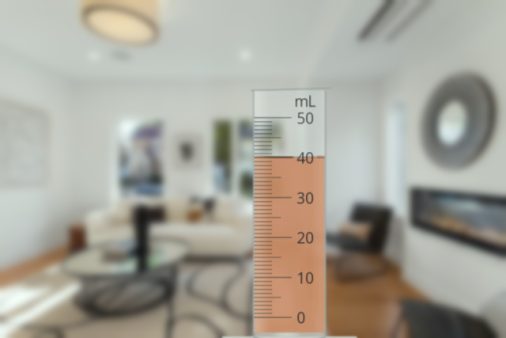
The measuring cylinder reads 40 (mL)
